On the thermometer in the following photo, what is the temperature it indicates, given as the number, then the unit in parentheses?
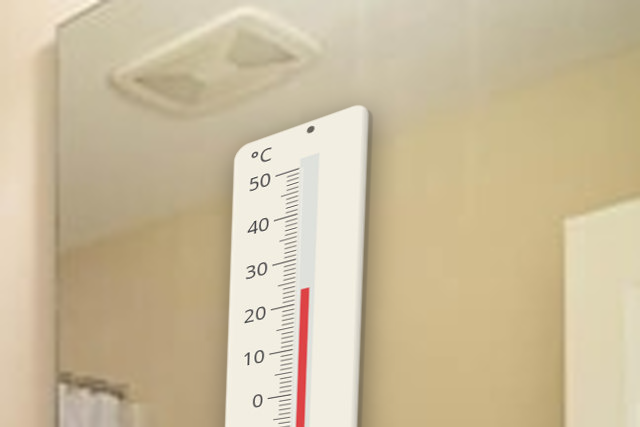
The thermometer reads 23 (°C)
